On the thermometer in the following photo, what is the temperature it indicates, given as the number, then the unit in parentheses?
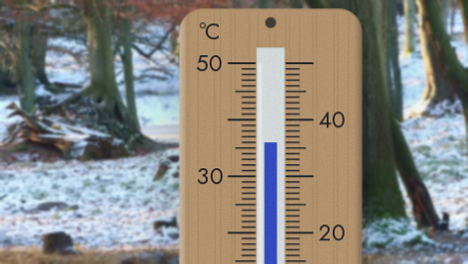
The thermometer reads 36 (°C)
